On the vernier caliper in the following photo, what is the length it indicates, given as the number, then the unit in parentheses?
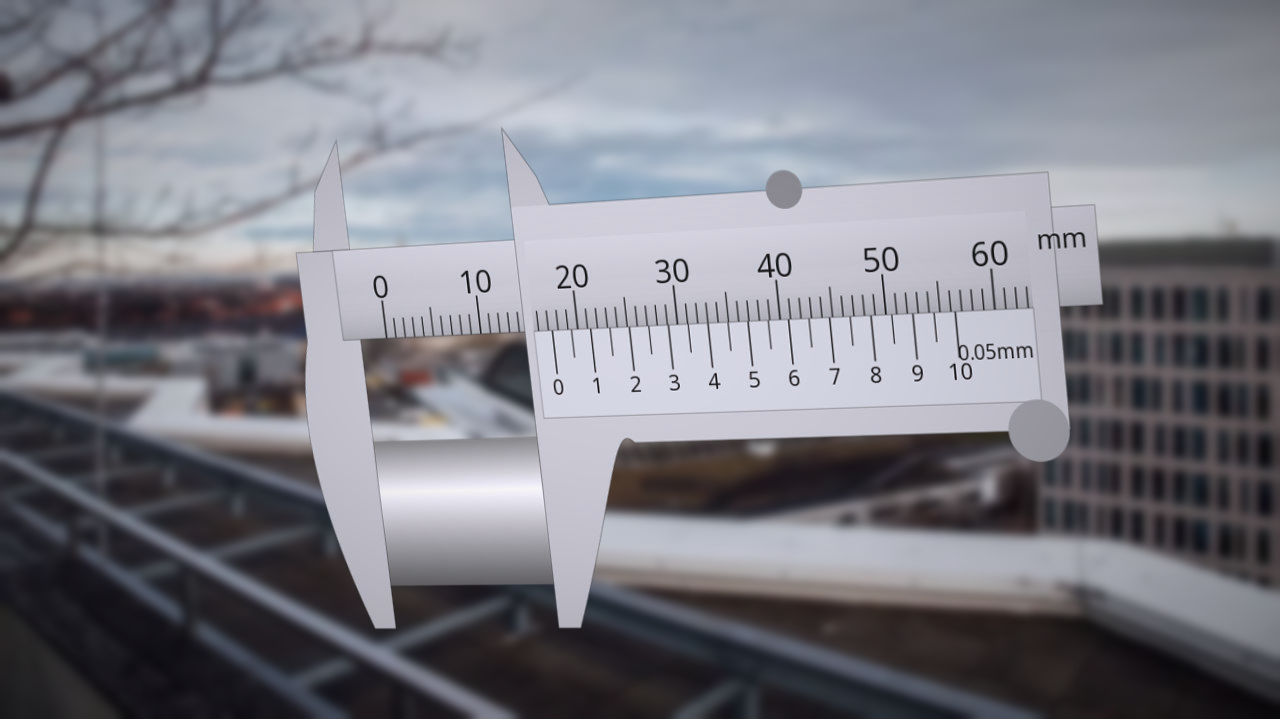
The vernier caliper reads 17.4 (mm)
